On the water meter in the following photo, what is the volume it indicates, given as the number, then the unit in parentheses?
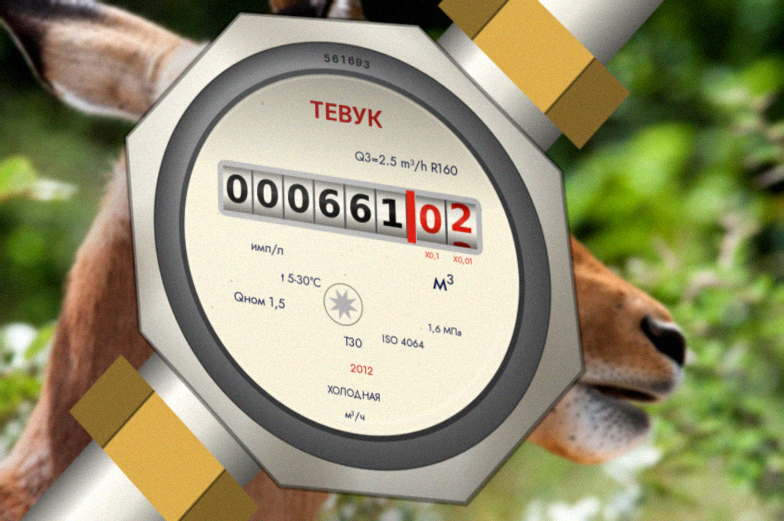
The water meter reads 661.02 (m³)
